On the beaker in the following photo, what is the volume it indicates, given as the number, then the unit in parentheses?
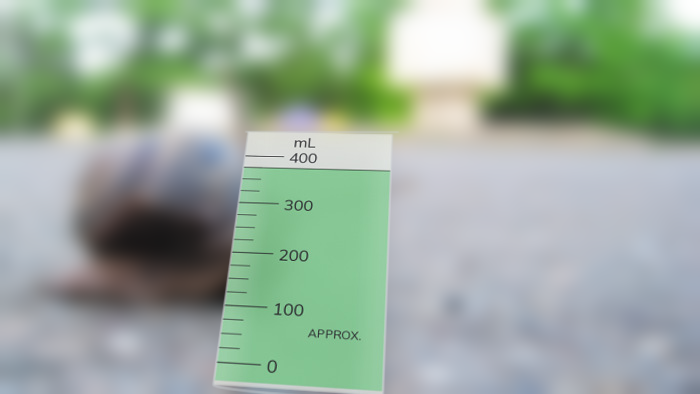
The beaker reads 375 (mL)
